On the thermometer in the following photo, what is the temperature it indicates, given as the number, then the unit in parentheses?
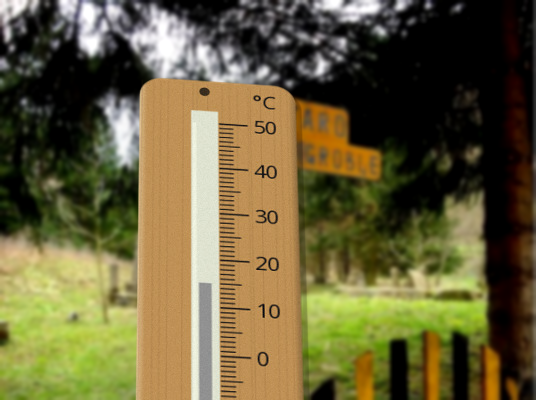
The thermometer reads 15 (°C)
